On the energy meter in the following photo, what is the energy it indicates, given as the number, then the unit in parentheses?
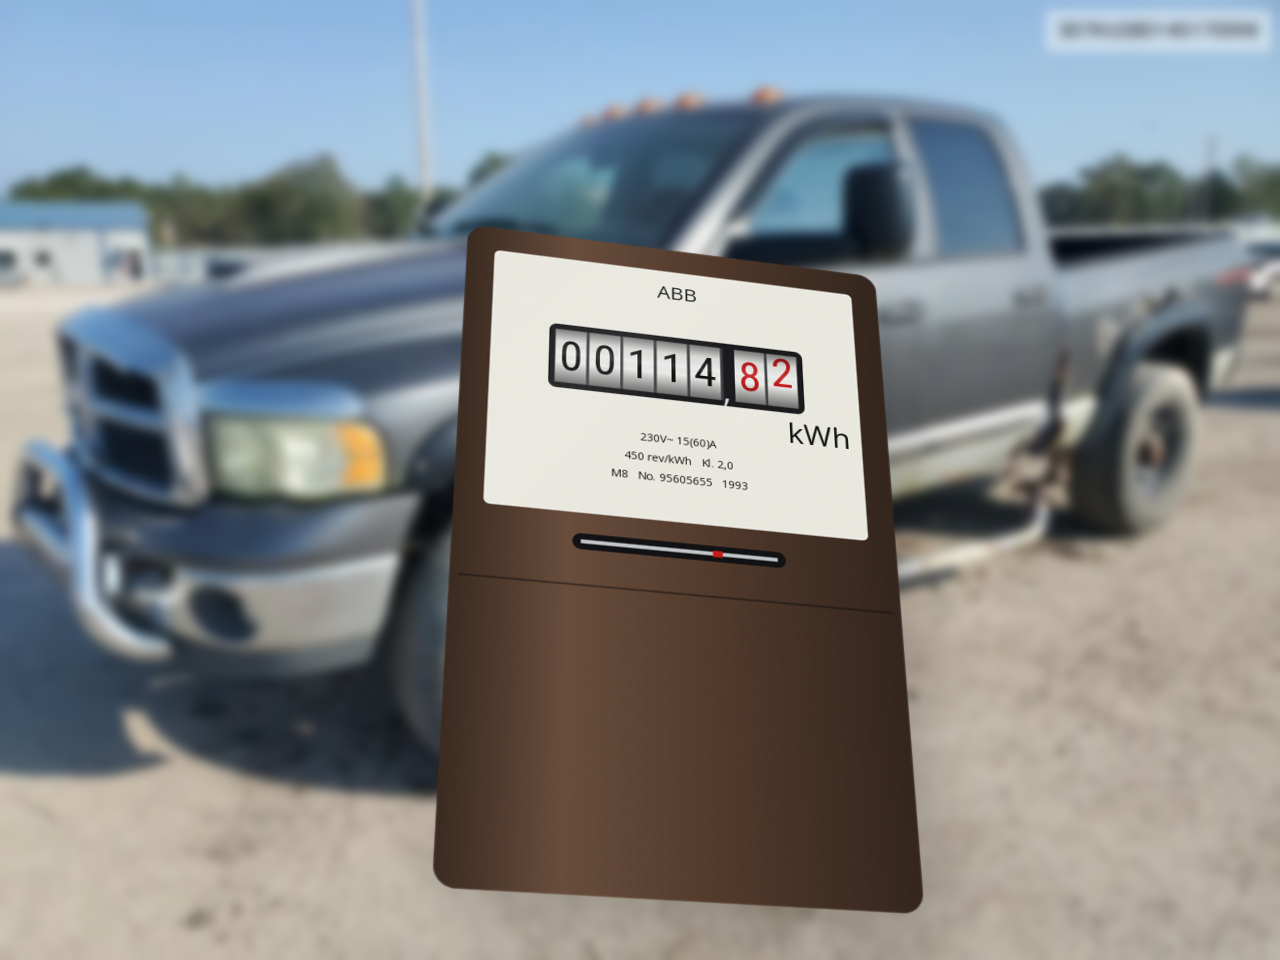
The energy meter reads 114.82 (kWh)
